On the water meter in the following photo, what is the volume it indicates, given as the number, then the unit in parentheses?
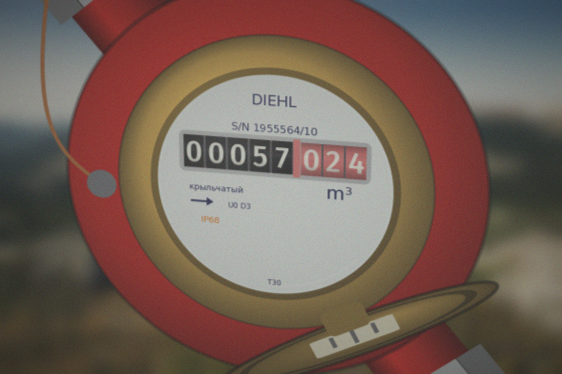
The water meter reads 57.024 (m³)
